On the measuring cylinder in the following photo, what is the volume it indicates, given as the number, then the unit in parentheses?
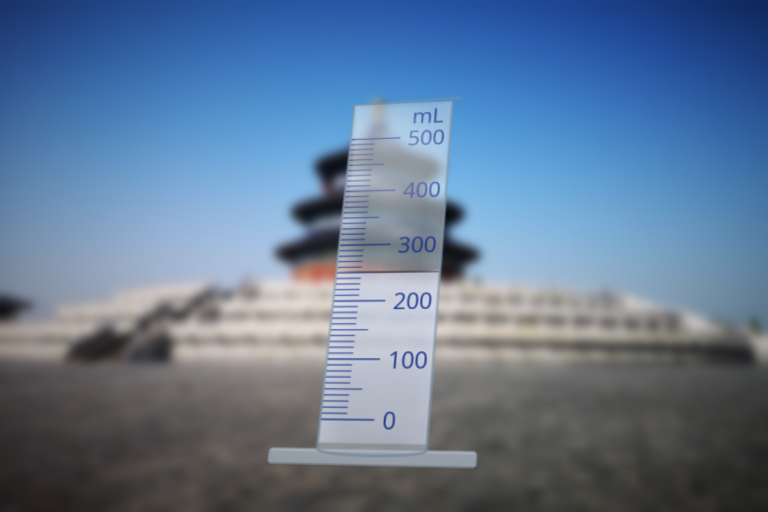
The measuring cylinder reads 250 (mL)
